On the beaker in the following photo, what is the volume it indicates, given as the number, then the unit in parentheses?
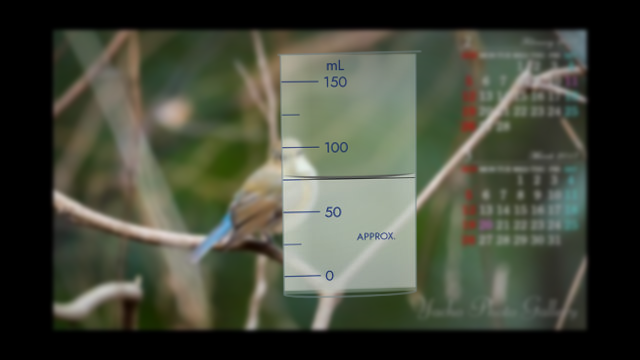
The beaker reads 75 (mL)
